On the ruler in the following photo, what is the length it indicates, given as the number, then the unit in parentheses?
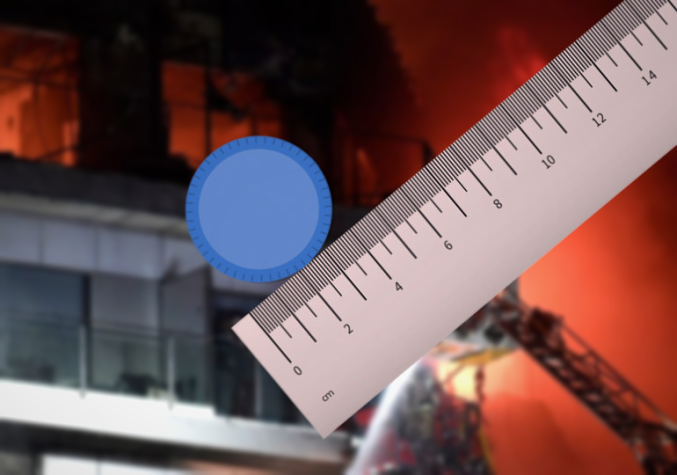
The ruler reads 4.5 (cm)
